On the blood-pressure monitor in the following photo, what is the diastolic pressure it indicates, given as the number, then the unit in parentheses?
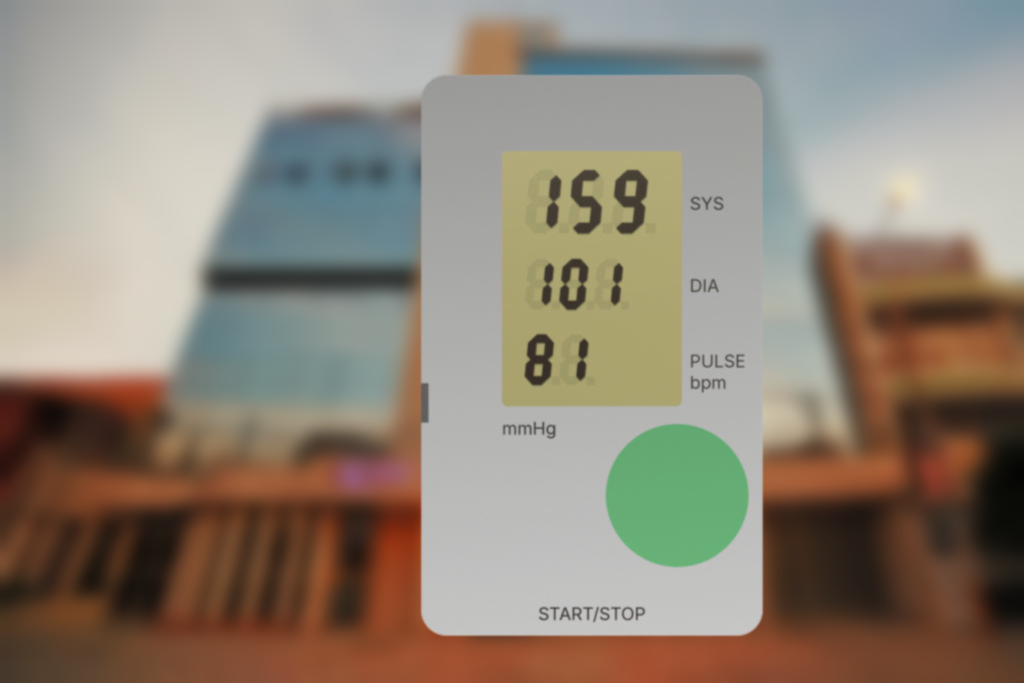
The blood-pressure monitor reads 101 (mmHg)
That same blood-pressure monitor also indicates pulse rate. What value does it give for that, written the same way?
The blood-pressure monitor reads 81 (bpm)
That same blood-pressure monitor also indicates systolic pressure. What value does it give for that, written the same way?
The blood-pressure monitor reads 159 (mmHg)
